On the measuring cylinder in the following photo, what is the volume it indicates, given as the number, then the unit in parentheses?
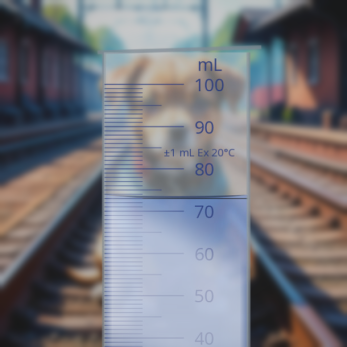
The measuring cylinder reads 73 (mL)
